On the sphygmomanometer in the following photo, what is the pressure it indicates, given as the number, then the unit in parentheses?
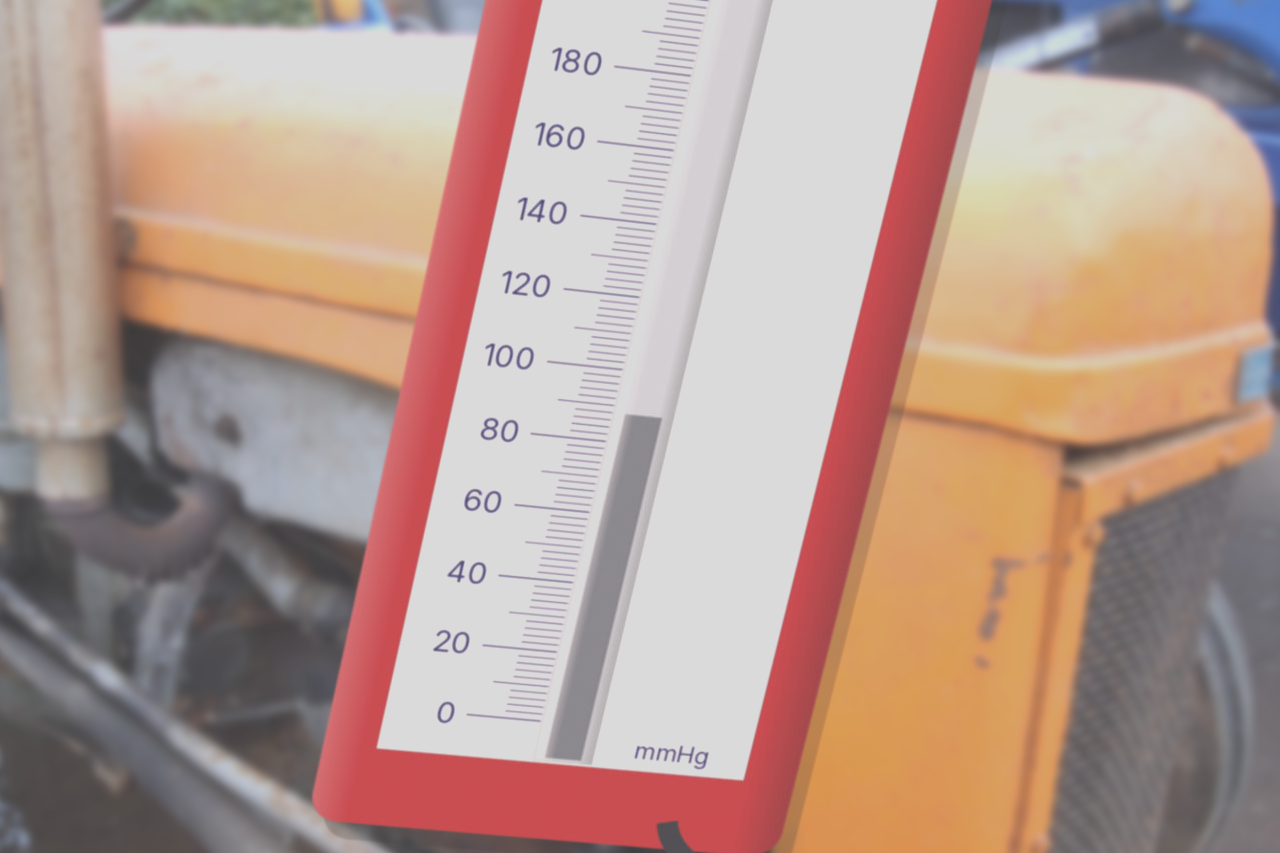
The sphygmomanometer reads 88 (mmHg)
